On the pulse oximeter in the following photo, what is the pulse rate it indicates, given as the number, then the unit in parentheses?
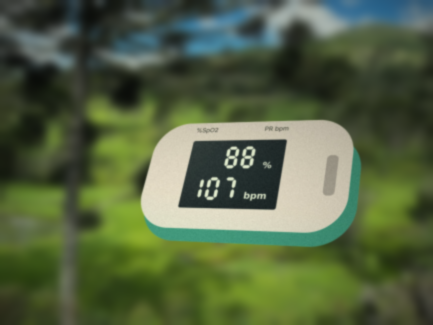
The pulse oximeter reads 107 (bpm)
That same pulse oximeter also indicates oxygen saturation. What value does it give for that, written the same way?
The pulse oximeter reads 88 (%)
